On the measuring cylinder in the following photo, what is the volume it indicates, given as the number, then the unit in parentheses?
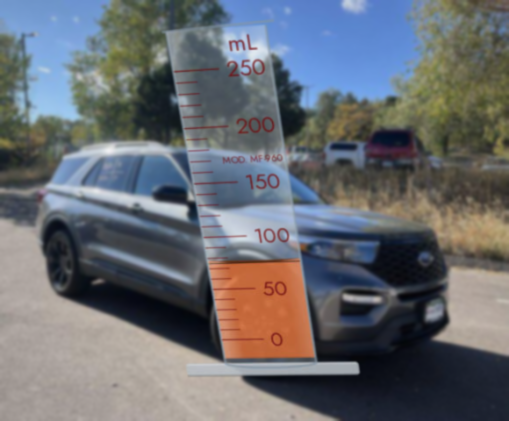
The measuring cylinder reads 75 (mL)
